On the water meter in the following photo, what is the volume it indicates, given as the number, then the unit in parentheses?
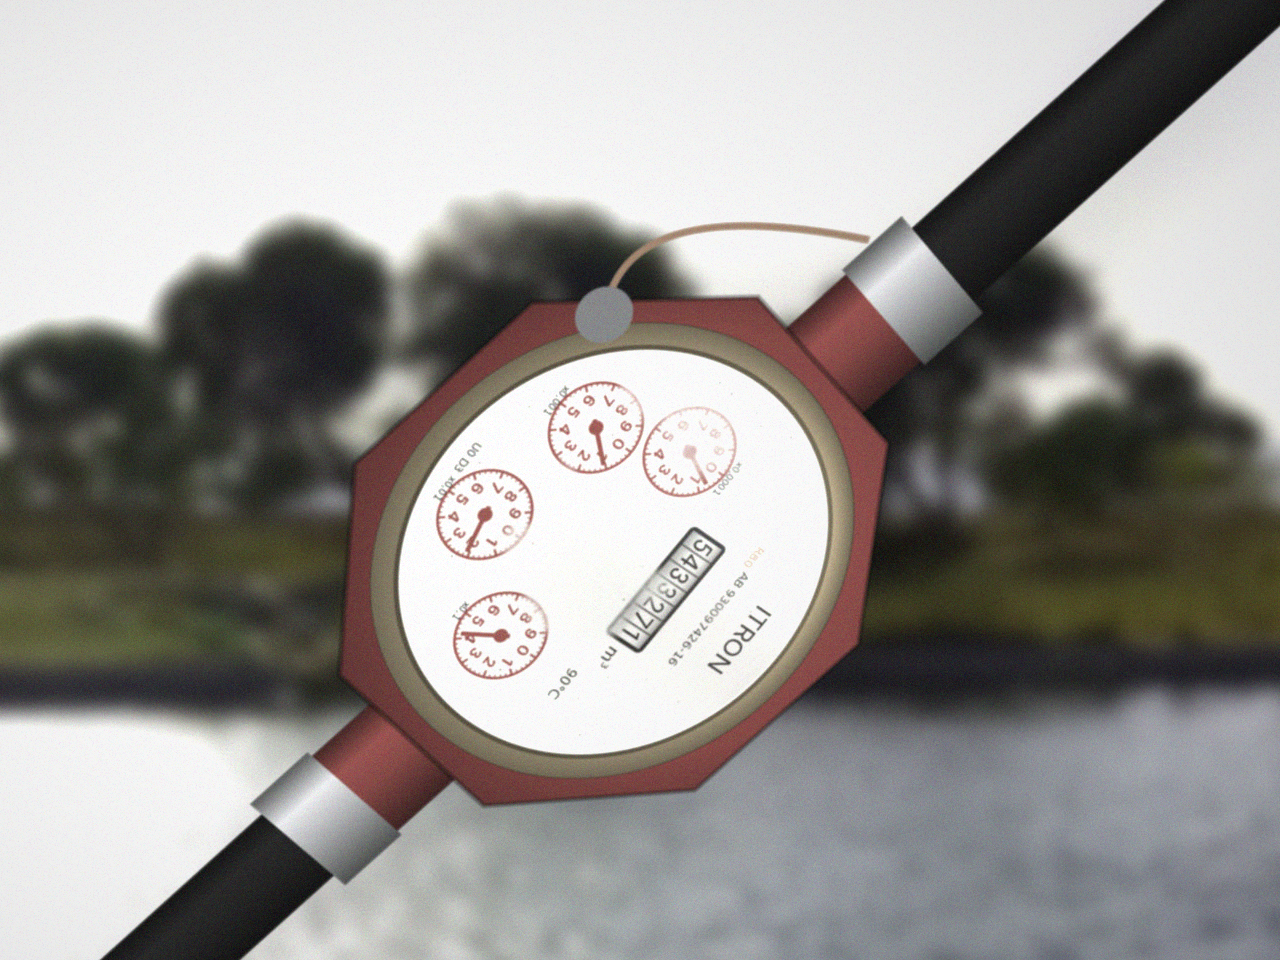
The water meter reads 5433271.4210 (m³)
